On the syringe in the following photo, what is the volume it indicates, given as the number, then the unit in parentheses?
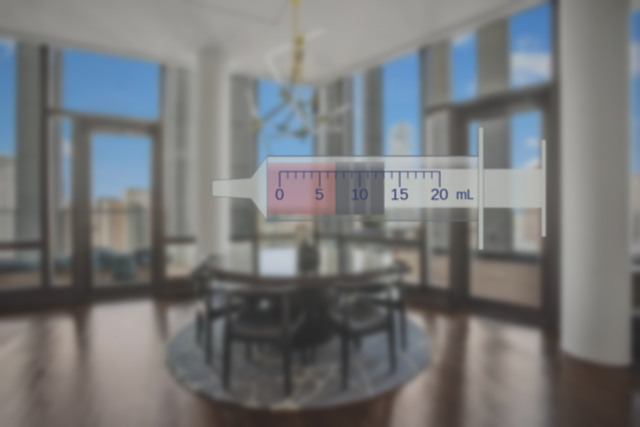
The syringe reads 7 (mL)
